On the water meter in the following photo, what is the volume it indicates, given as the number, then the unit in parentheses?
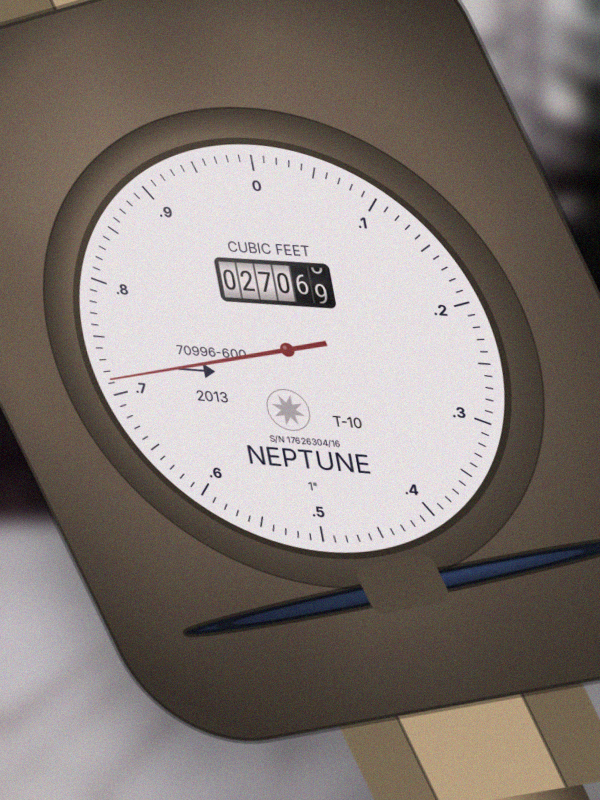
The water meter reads 27068.71 (ft³)
